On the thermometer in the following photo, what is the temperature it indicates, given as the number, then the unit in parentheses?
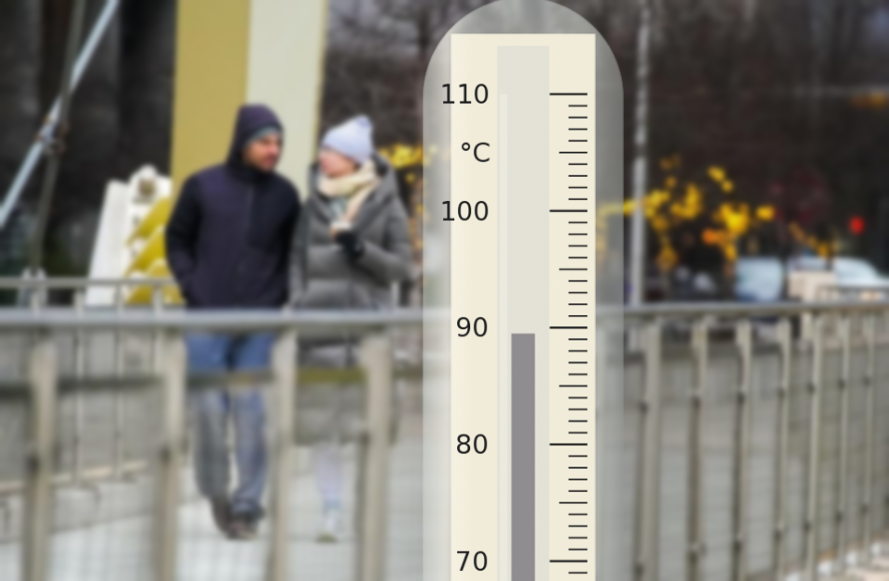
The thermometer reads 89.5 (°C)
